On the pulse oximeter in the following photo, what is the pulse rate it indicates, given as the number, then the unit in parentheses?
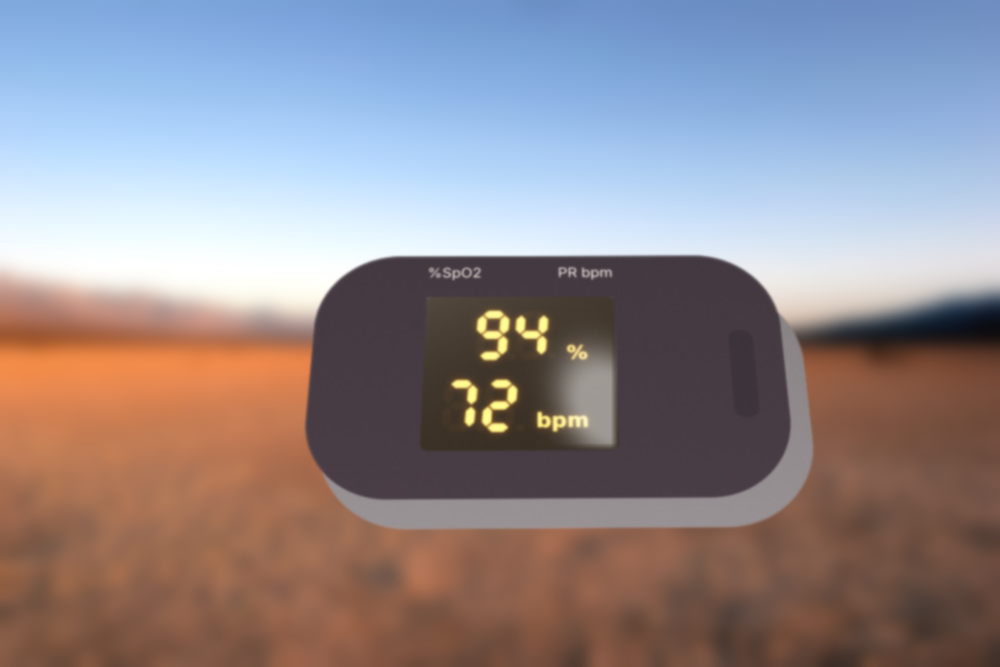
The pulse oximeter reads 72 (bpm)
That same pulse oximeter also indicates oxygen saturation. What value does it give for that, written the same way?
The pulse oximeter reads 94 (%)
